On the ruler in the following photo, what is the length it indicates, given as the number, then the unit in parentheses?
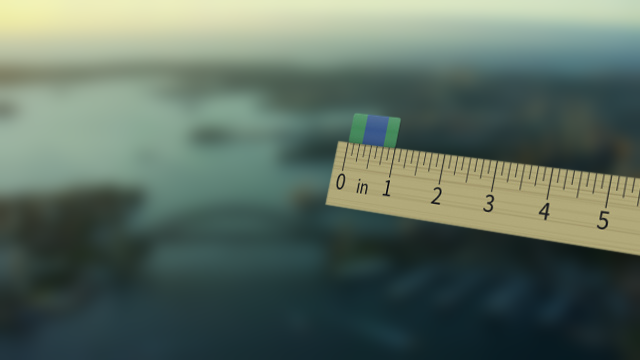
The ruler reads 1 (in)
